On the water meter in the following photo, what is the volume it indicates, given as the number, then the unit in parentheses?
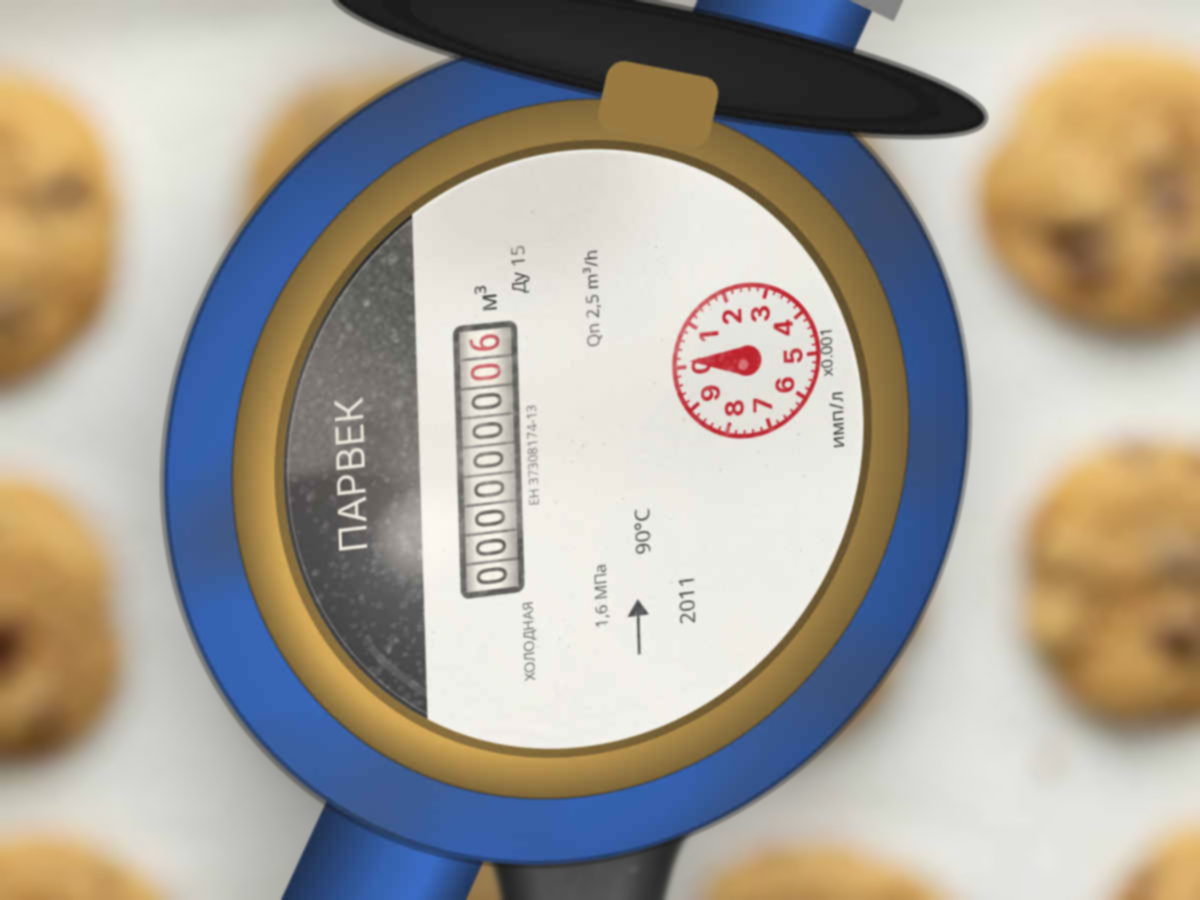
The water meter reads 0.060 (m³)
